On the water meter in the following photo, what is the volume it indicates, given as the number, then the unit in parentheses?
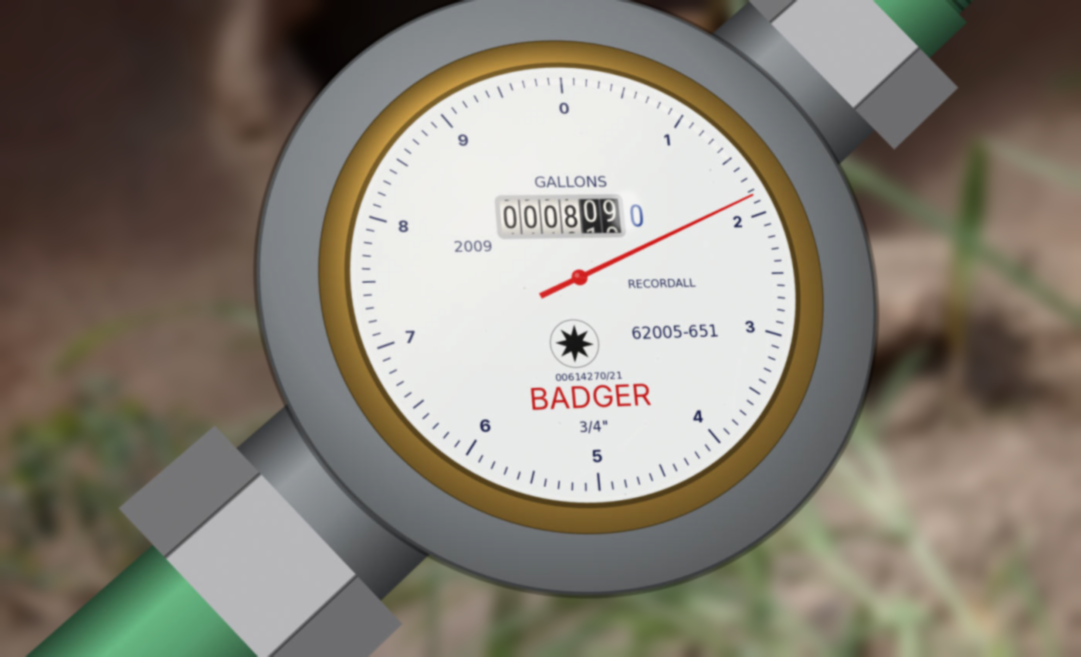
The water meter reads 8091.8 (gal)
